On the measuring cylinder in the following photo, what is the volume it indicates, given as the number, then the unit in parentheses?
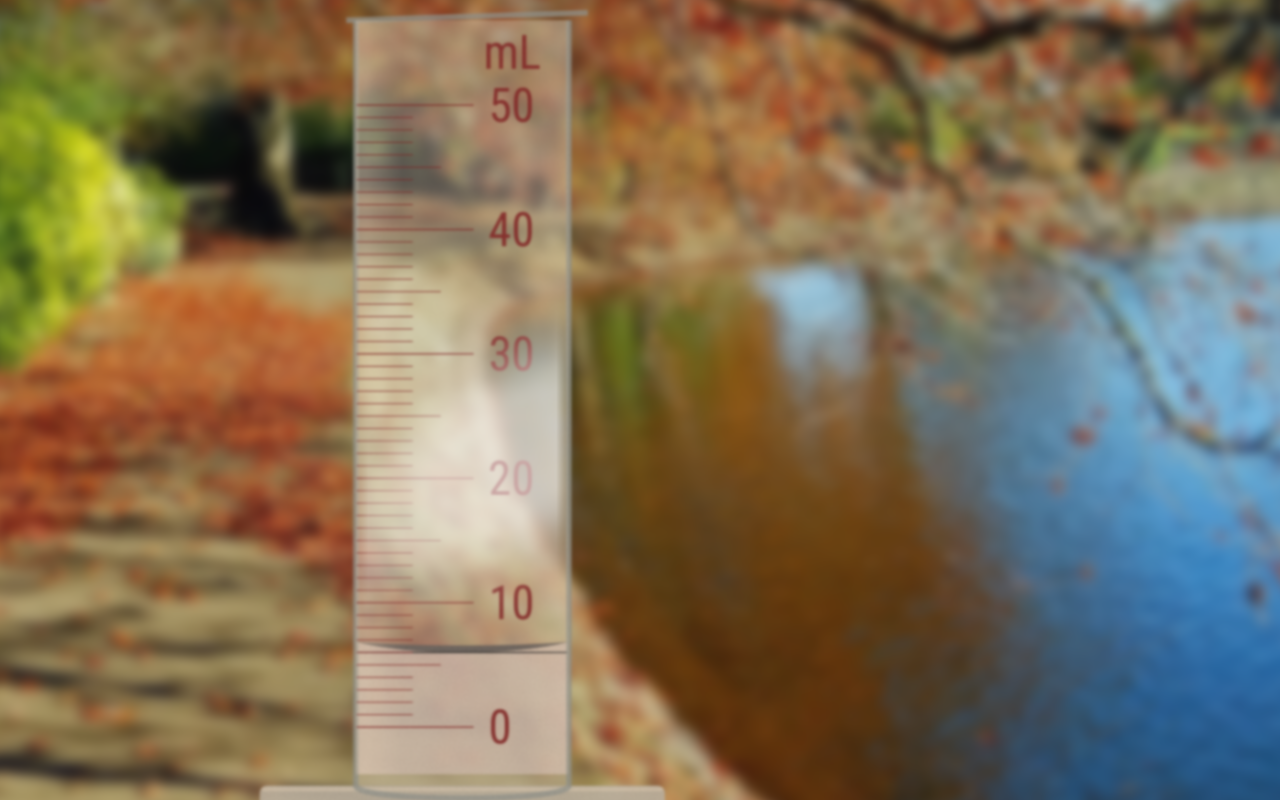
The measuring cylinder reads 6 (mL)
